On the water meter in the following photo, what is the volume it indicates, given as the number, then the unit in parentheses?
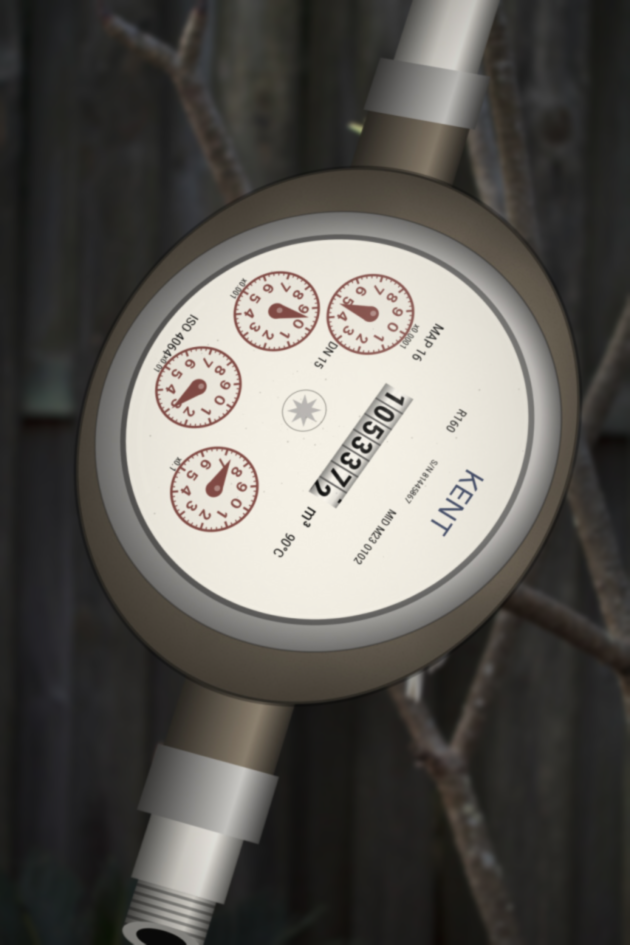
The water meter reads 1053371.7294 (m³)
